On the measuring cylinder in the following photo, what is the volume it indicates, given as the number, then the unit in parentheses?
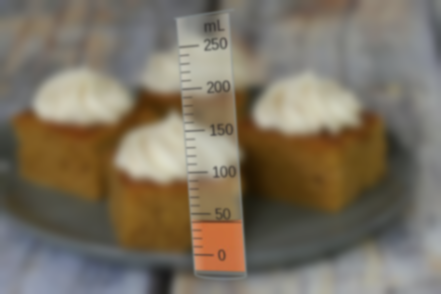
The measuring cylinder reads 40 (mL)
